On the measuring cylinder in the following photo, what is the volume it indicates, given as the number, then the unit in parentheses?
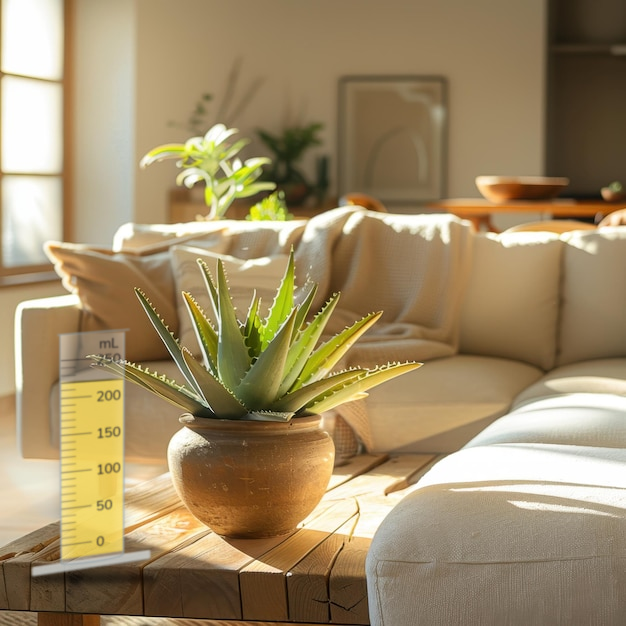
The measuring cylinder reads 220 (mL)
